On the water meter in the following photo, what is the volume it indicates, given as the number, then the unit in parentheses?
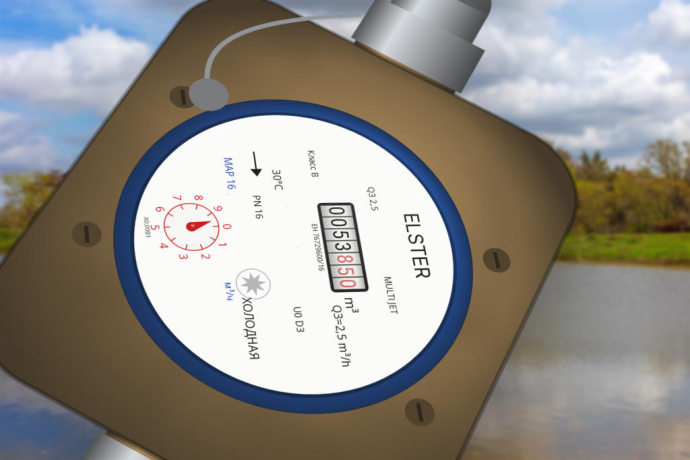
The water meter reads 53.8499 (m³)
